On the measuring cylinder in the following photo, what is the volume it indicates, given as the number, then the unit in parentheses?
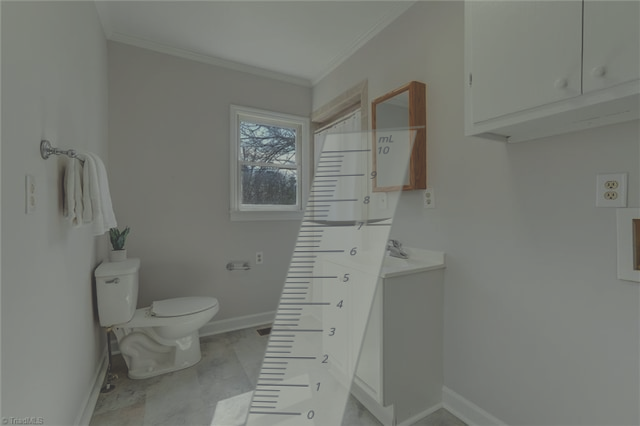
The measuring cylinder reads 7 (mL)
